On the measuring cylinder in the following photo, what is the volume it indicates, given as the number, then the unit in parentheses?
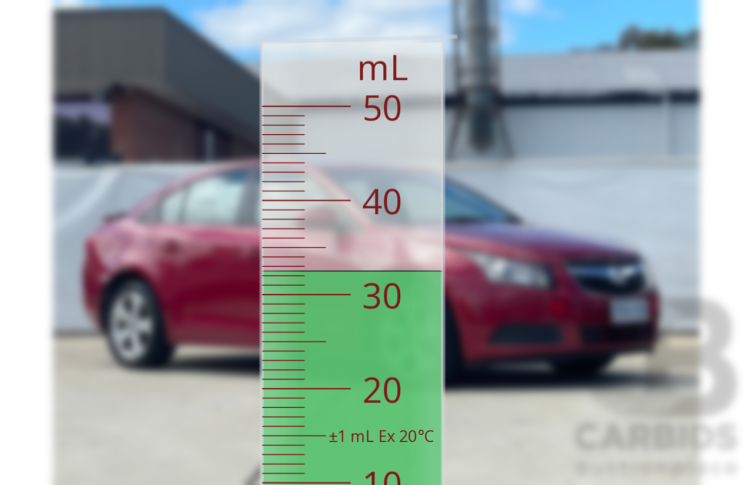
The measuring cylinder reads 32.5 (mL)
